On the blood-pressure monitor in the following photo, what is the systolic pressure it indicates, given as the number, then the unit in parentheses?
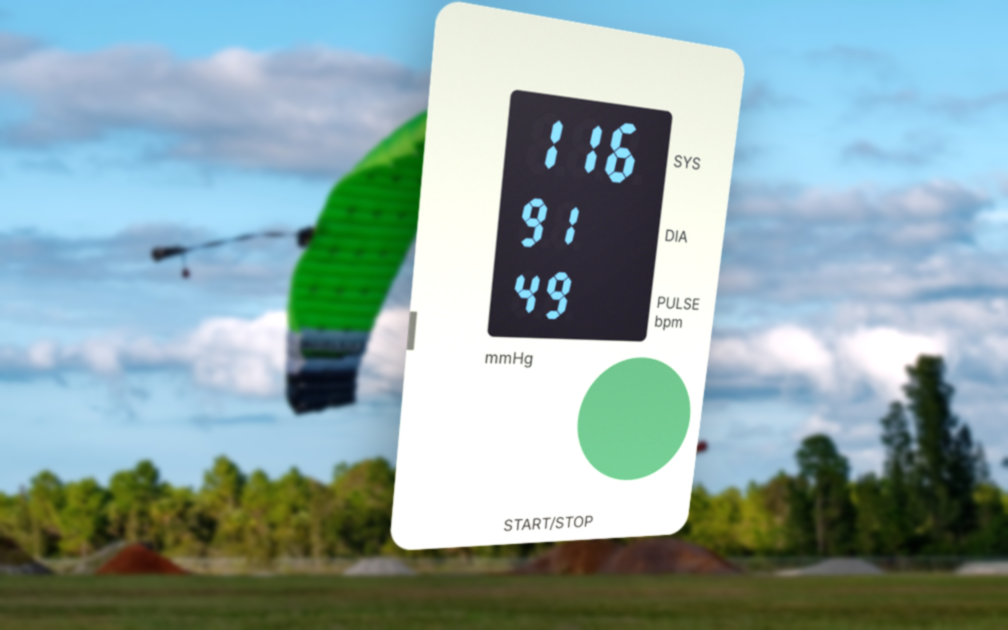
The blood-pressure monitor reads 116 (mmHg)
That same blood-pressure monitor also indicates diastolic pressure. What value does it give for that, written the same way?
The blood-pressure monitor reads 91 (mmHg)
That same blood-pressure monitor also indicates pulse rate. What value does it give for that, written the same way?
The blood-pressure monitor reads 49 (bpm)
